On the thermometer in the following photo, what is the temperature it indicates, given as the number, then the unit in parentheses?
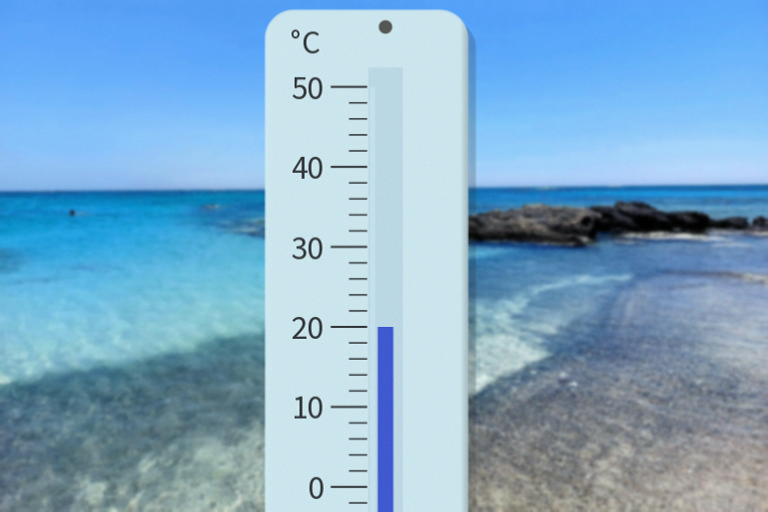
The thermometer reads 20 (°C)
